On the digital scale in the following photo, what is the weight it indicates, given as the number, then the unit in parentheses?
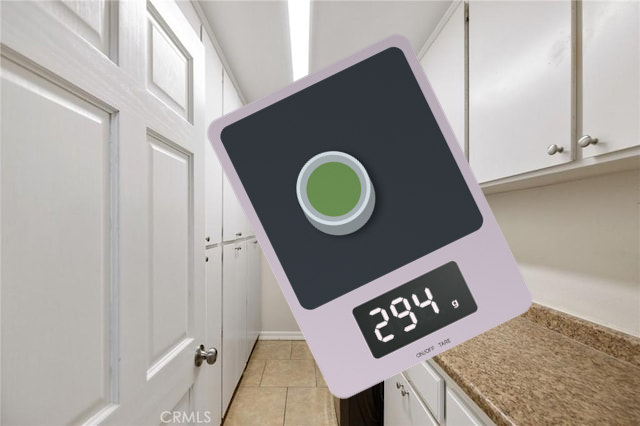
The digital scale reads 294 (g)
